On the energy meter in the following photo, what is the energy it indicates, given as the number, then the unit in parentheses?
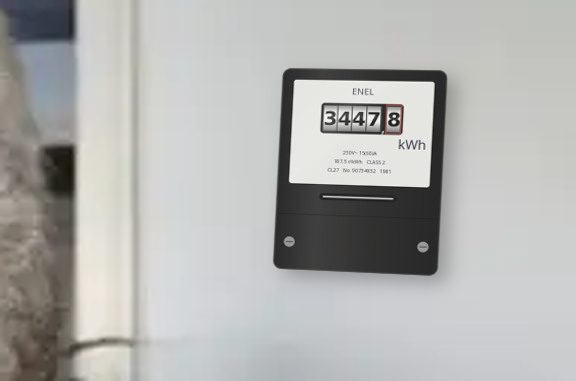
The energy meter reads 3447.8 (kWh)
